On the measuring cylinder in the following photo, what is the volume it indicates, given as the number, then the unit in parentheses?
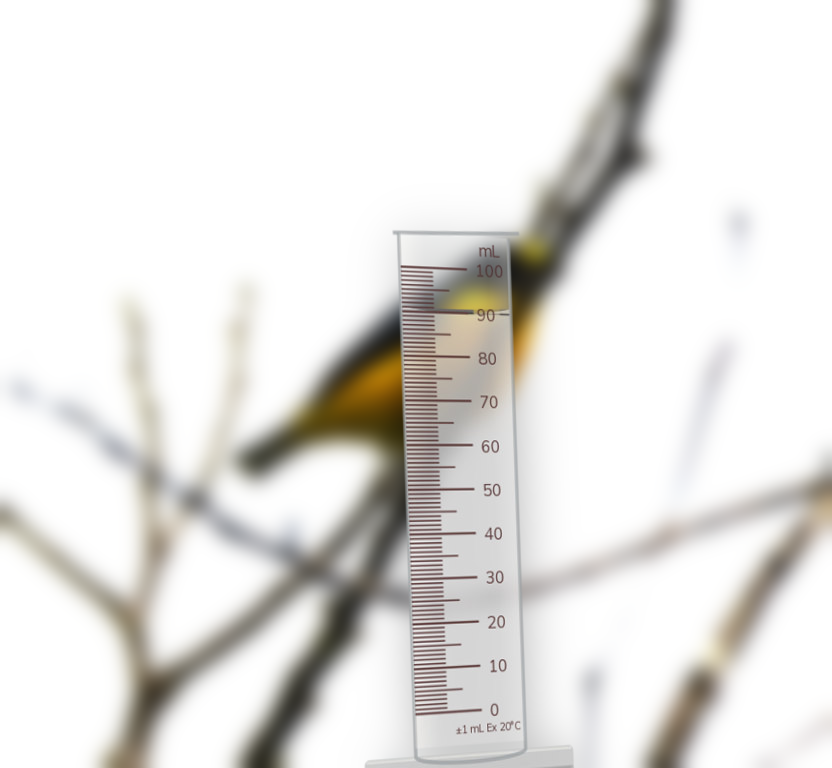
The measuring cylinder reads 90 (mL)
